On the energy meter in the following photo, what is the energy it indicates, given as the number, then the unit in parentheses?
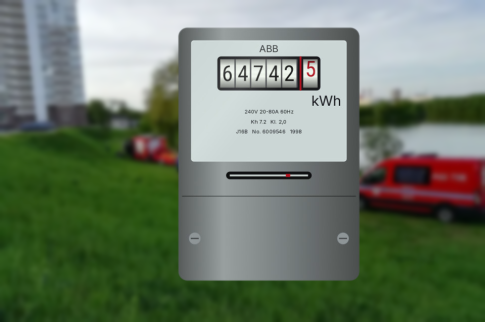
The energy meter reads 64742.5 (kWh)
